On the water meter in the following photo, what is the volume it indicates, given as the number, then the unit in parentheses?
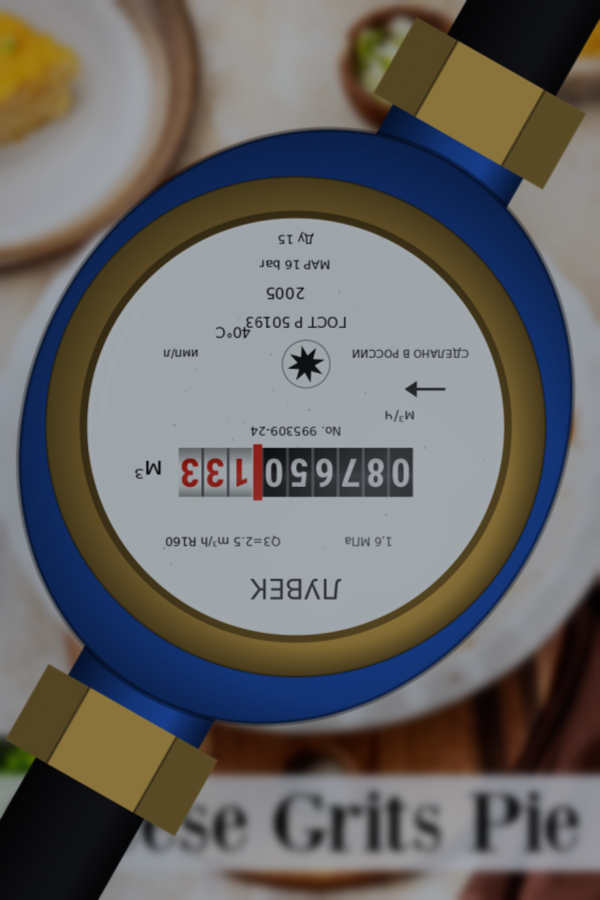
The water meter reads 87650.133 (m³)
